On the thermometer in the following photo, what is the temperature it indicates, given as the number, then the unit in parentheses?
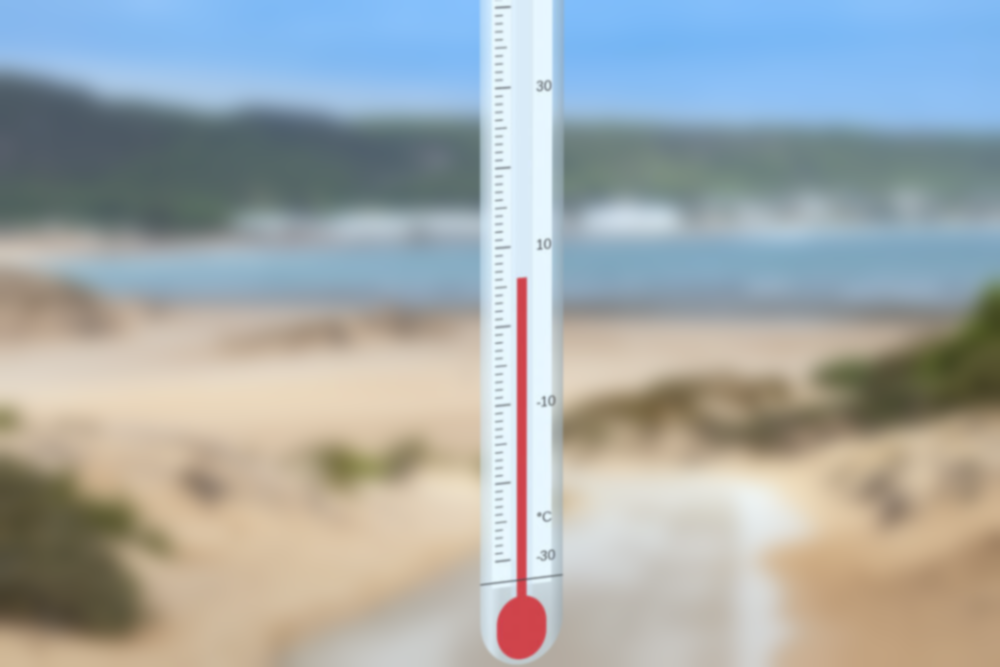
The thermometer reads 6 (°C)
